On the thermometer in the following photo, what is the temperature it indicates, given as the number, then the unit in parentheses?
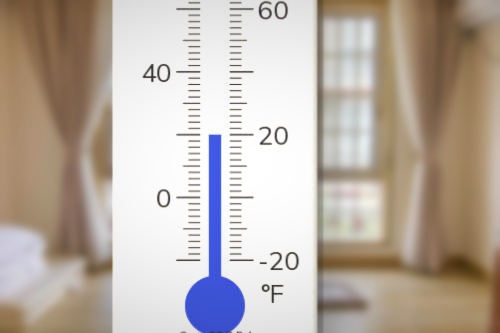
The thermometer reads 20 (°F)
